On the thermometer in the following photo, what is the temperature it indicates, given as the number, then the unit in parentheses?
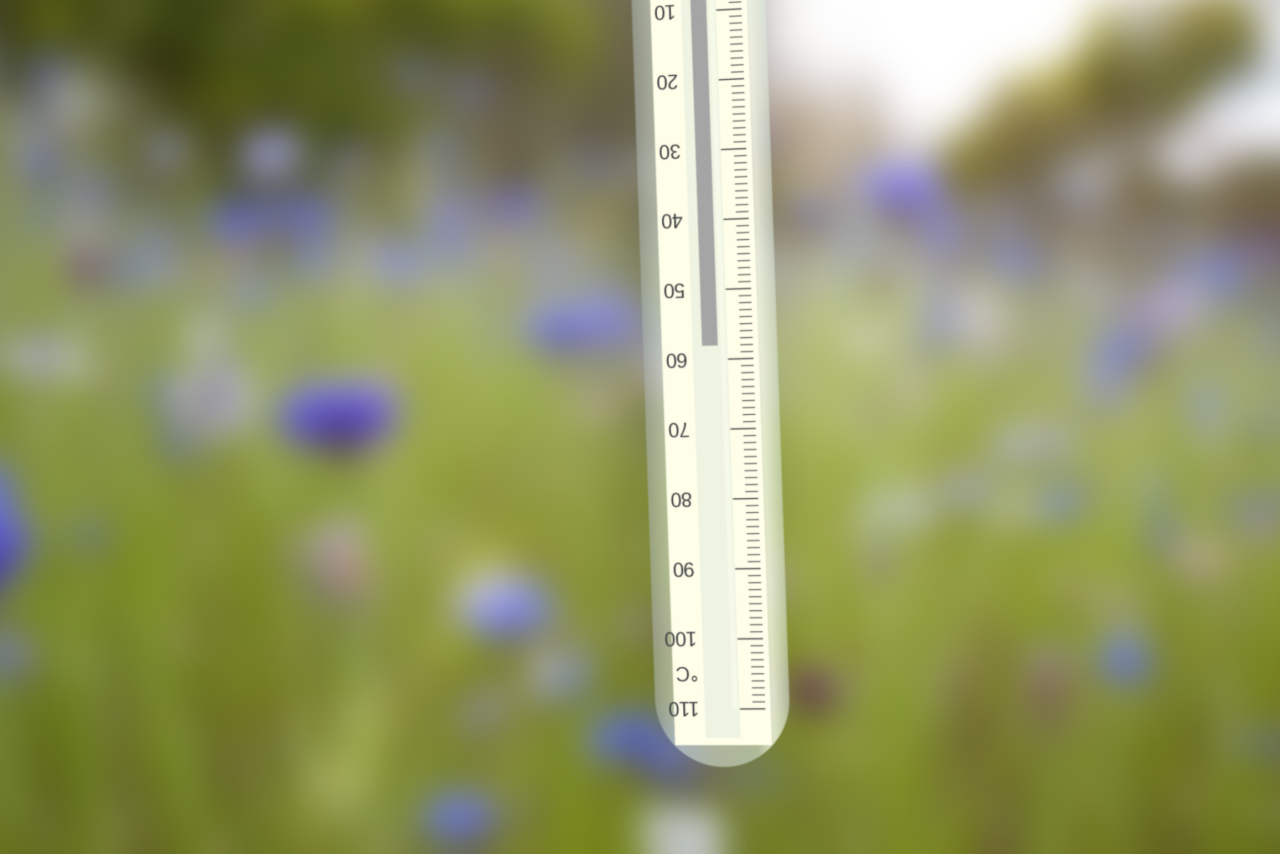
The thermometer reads 58 (°C)
